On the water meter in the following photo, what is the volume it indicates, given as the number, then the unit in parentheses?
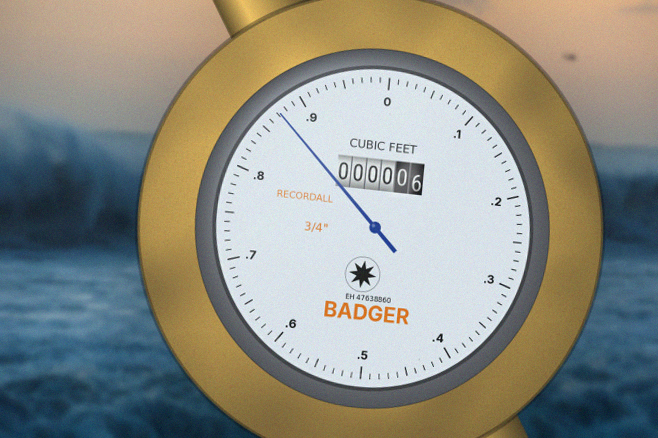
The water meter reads 5.87 (ft³)
